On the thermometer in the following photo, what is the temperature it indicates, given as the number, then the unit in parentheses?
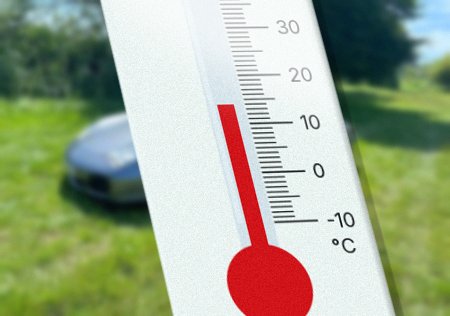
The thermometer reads 14 (°C)
